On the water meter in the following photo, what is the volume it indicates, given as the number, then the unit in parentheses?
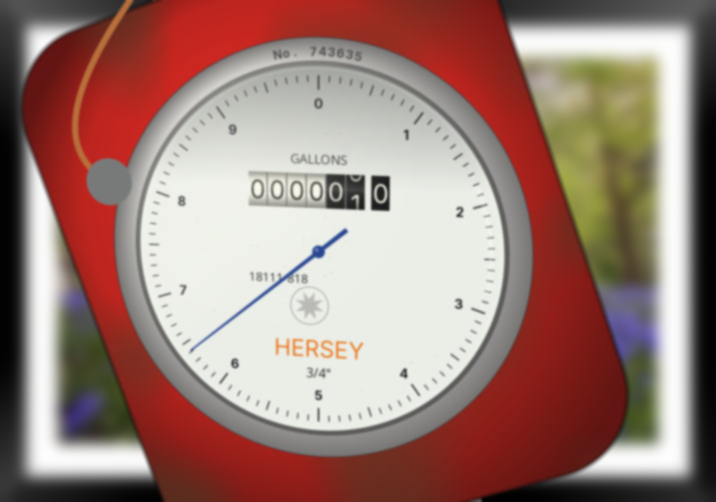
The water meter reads 6.4 (gal)
